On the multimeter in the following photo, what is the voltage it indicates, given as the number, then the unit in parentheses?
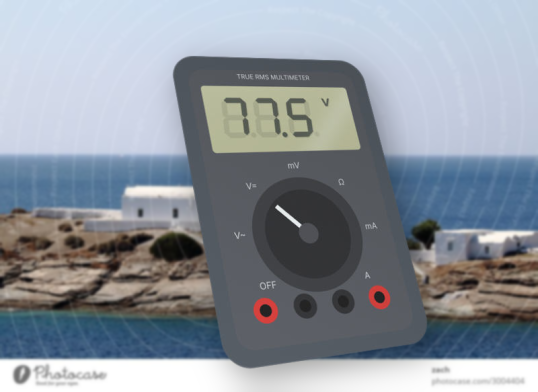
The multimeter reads 77.5 (V)
